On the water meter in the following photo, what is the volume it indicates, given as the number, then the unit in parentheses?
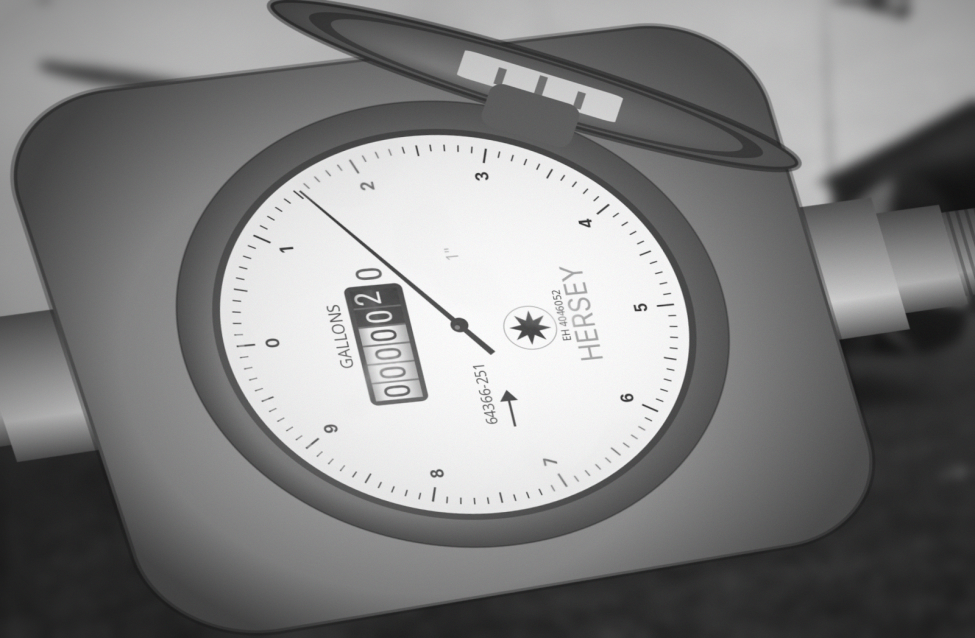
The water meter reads 21.5 (gal)
